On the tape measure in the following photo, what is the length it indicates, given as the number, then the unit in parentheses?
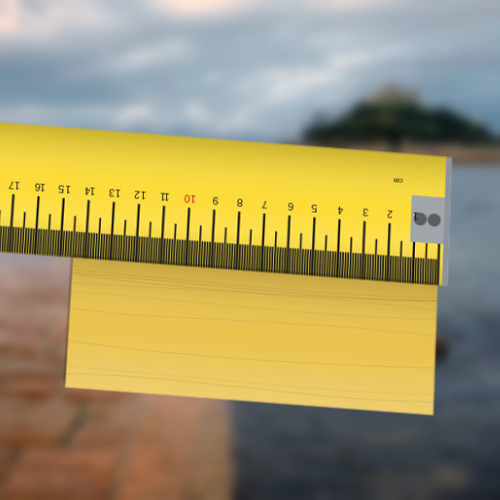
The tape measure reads 14.5 (cm)
